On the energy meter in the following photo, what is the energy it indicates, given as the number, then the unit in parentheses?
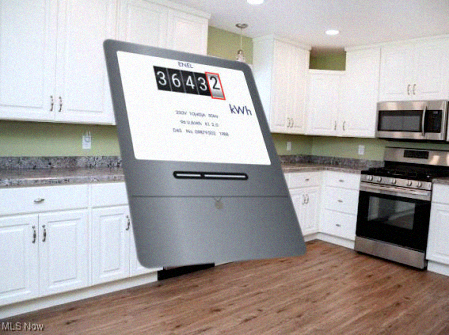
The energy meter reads 3643.2 (kWh)
